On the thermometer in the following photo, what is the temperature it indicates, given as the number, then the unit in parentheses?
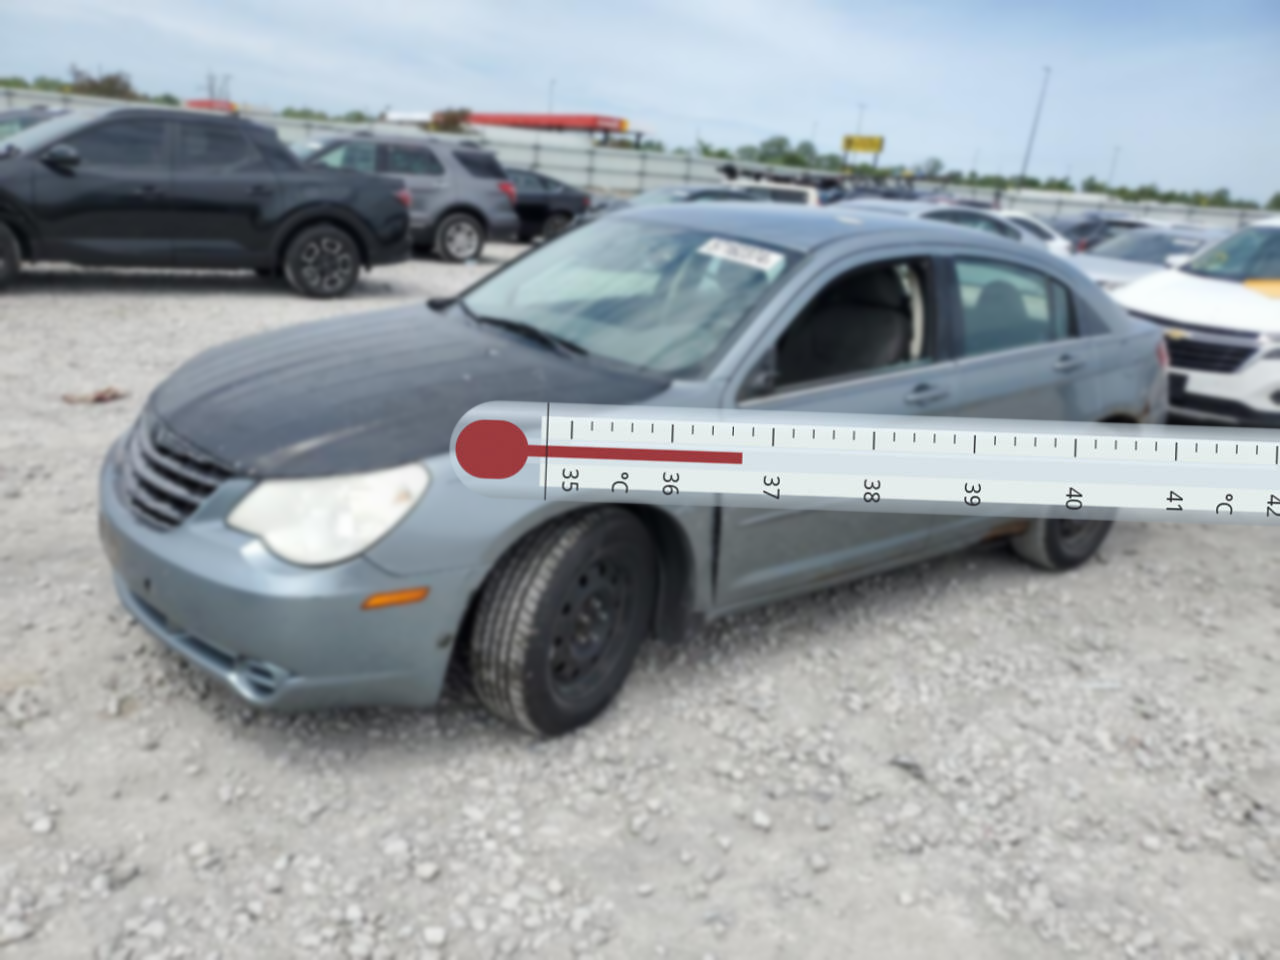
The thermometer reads 36.7 (°C)
